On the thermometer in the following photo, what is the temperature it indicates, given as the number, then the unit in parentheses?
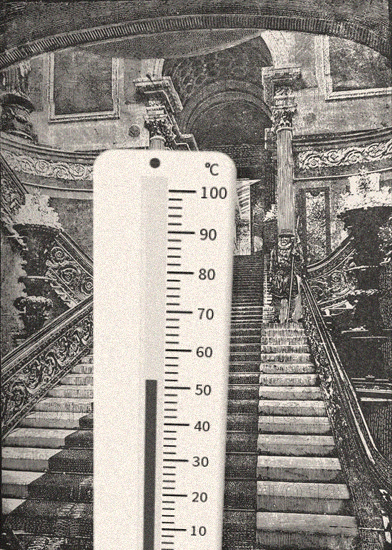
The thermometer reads 52 (°C)
